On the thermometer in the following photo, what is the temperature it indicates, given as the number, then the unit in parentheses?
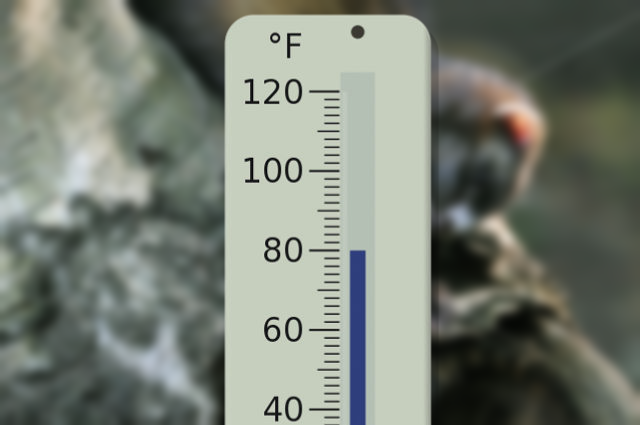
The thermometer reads 80 (°F)
